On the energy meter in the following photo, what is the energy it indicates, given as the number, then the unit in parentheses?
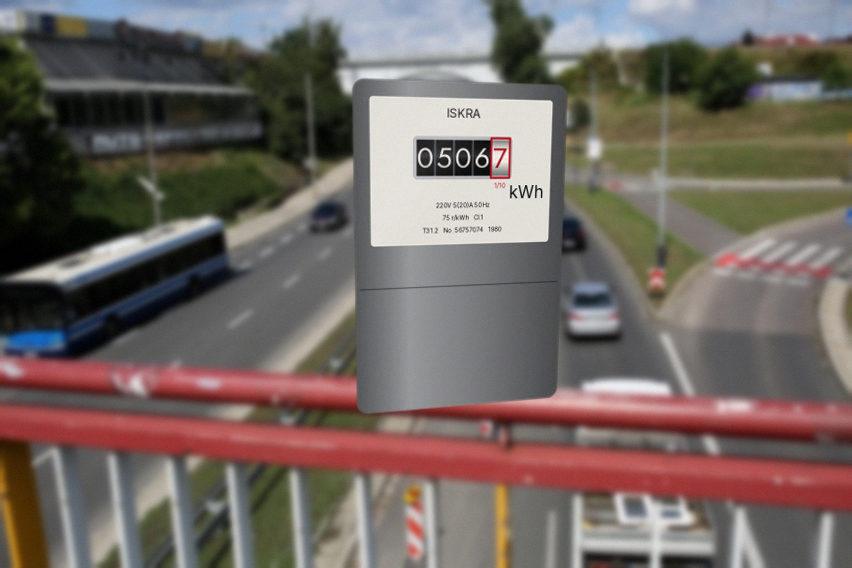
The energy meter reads 506.7 (kWh)
